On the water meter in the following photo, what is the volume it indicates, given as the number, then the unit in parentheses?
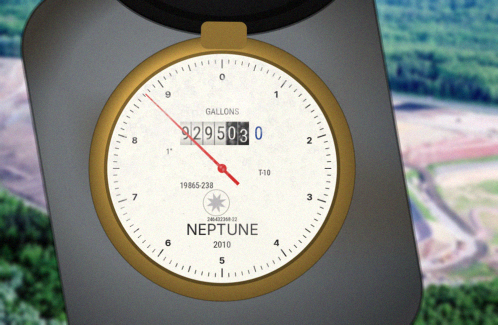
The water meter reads 9295028.7 (gal)
